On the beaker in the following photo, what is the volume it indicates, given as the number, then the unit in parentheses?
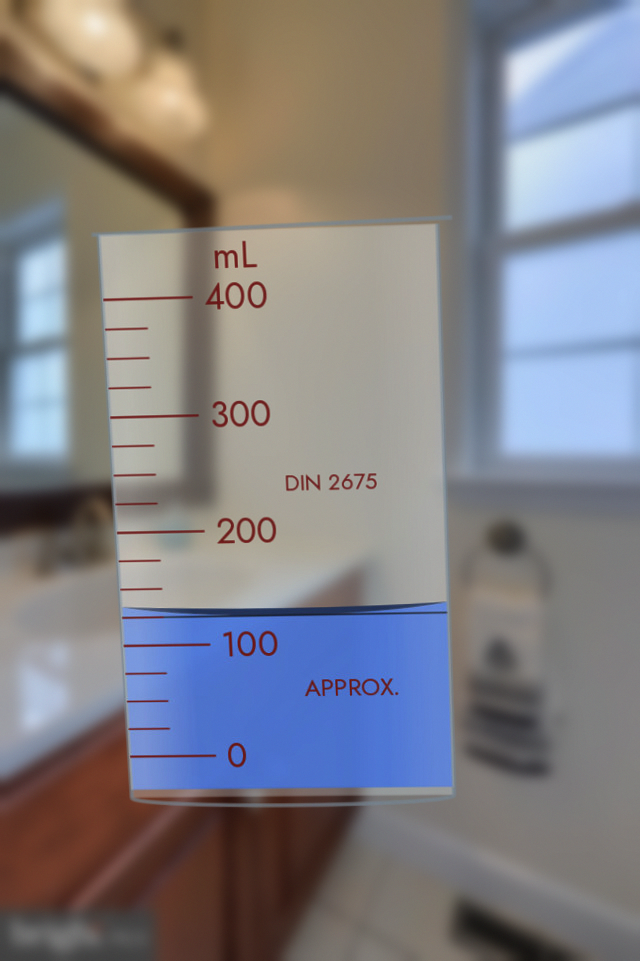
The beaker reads 125 (mL)
